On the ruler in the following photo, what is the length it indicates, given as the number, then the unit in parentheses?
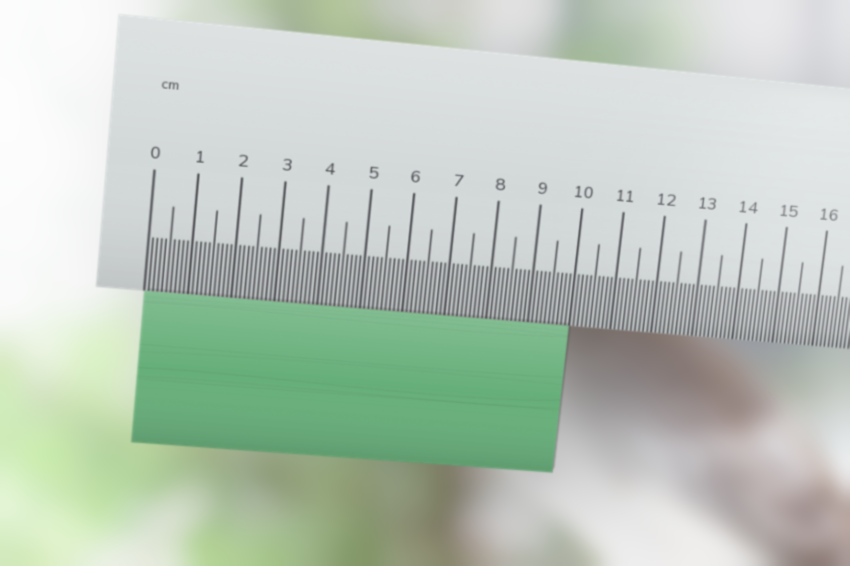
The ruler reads 10 (cm)
